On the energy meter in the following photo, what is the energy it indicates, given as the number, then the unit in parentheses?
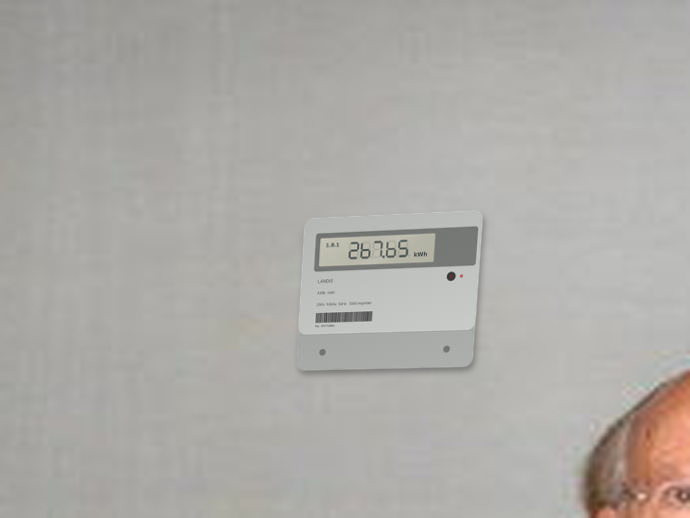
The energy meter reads 267.65 (kWh)
